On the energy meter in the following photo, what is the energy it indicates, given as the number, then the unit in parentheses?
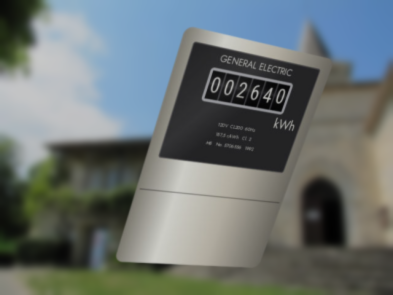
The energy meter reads 2640 (kWh)
